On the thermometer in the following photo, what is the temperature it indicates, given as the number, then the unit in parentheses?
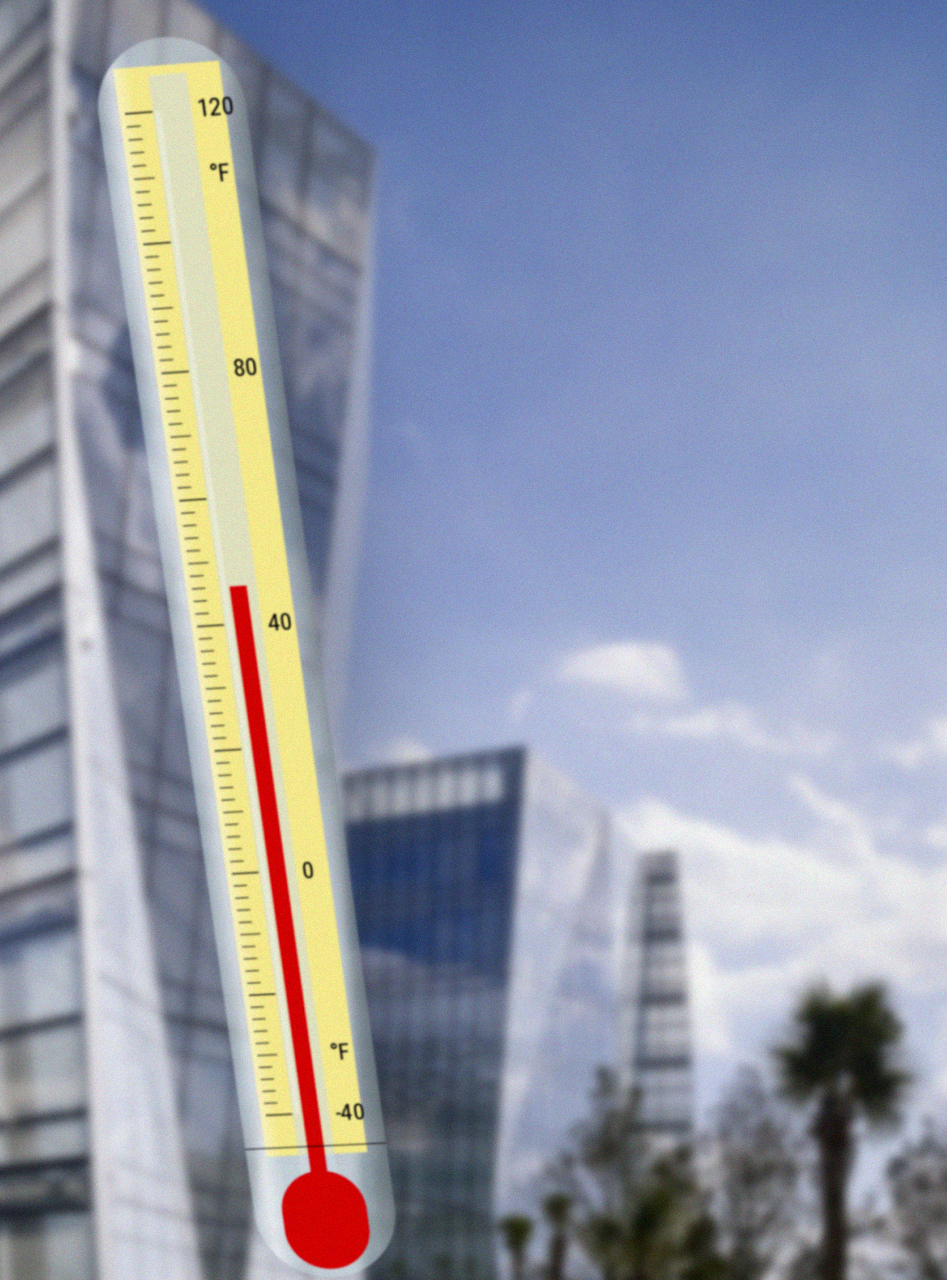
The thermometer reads 46 (°F)
